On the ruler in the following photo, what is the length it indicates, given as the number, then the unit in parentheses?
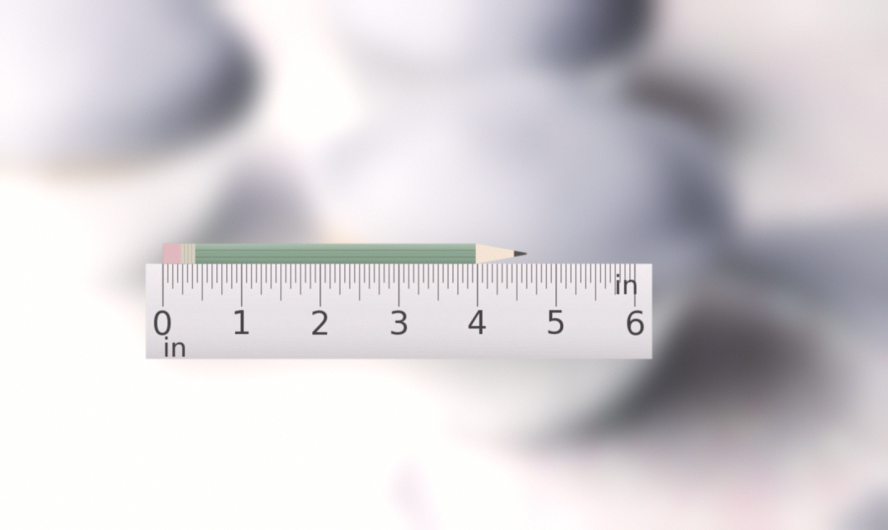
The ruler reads 4.625 (in)
